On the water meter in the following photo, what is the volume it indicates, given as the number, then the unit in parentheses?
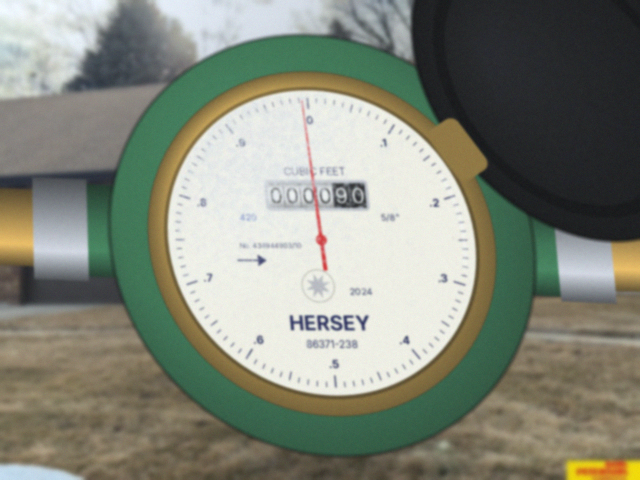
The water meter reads 89.99 (ft³)
